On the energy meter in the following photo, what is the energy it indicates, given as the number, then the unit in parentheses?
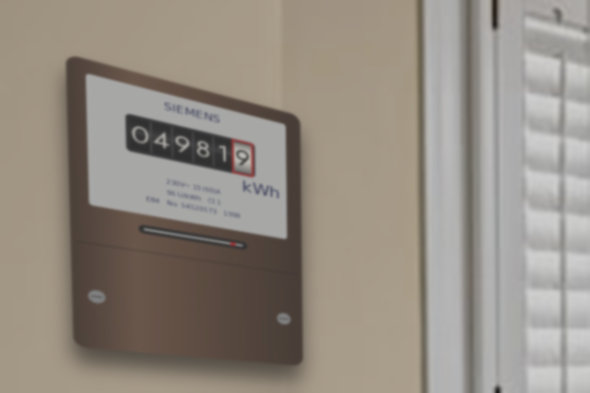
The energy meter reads 4981.9 (kWh)
